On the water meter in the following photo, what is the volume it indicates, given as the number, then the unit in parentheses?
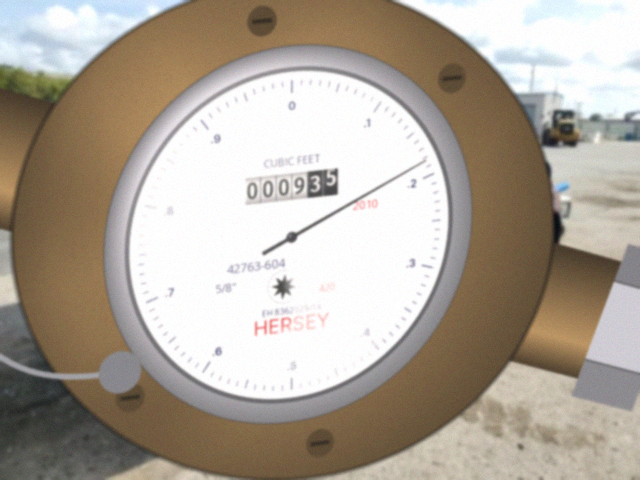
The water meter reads 935.18 (ft³)
